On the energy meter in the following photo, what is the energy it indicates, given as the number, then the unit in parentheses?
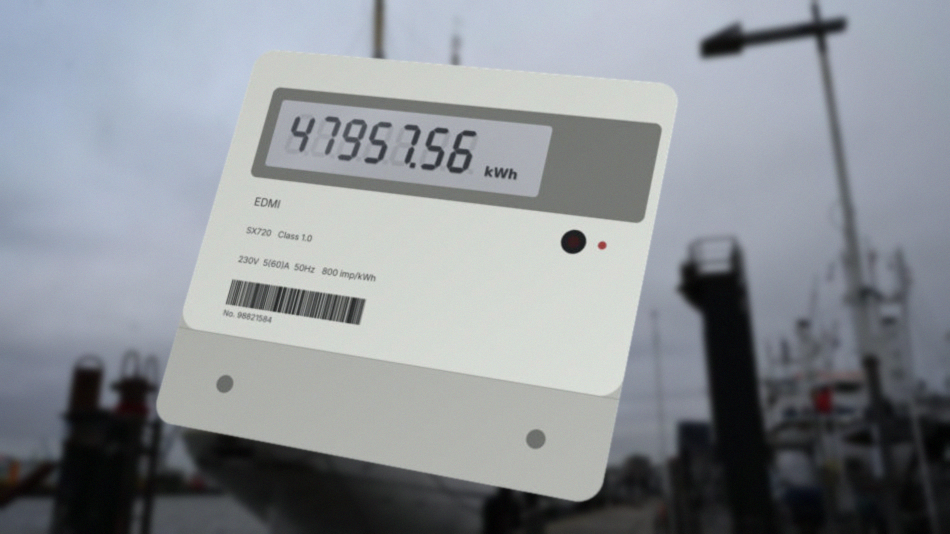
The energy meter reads 47957.56 (kWh)
